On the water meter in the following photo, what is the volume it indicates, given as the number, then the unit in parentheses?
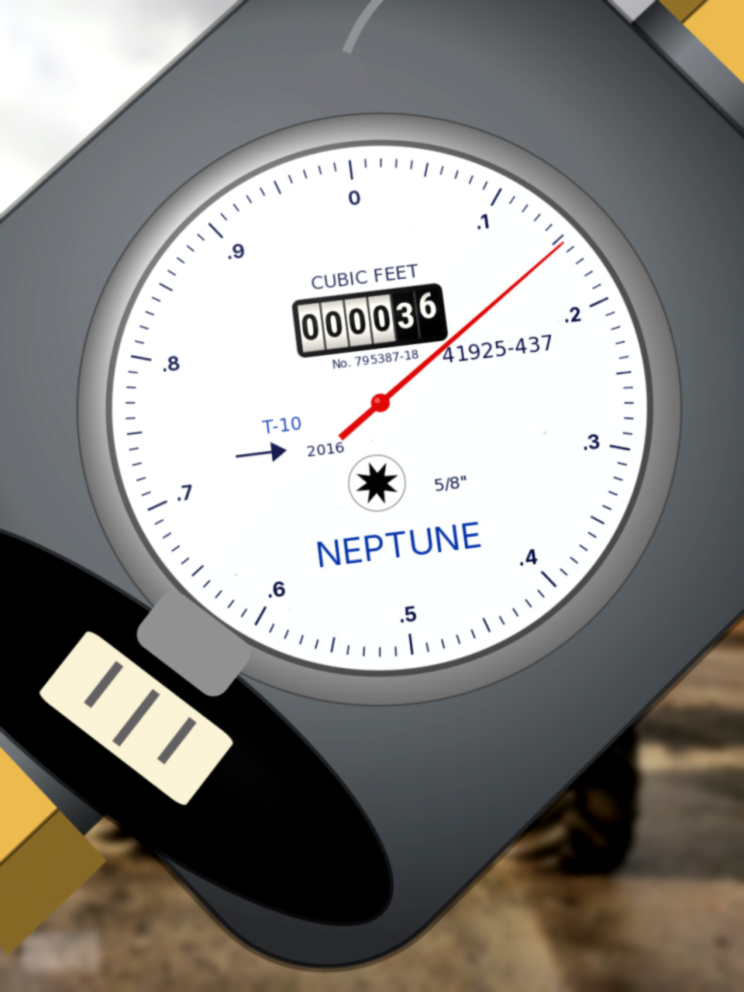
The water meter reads 36.15 (ft³)
